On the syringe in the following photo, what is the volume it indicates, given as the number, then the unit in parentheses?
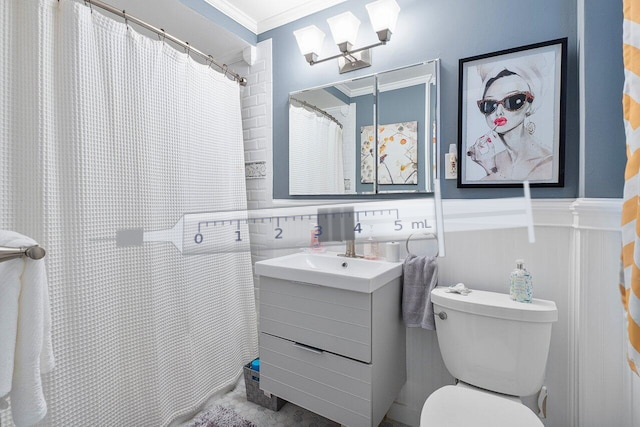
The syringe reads 3 (mL)
